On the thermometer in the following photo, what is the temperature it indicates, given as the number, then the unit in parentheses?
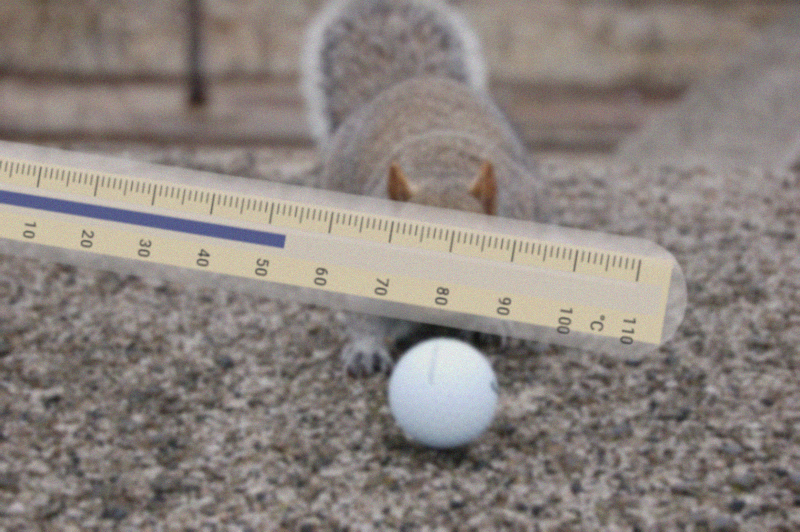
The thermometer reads 53 (°C)
